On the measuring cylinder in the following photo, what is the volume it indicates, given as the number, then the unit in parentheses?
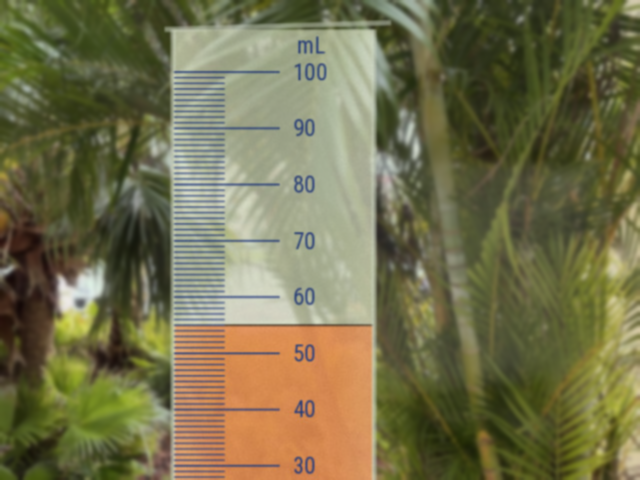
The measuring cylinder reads 55 (mL)
